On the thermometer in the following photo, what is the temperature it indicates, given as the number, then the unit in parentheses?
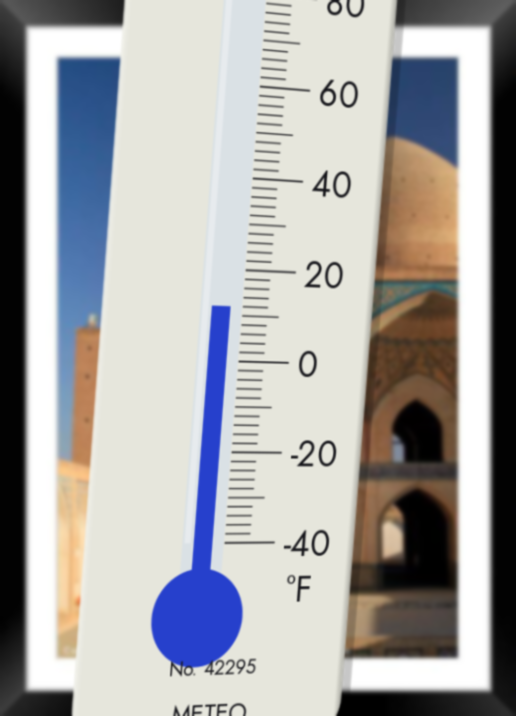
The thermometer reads 12 (°F)
